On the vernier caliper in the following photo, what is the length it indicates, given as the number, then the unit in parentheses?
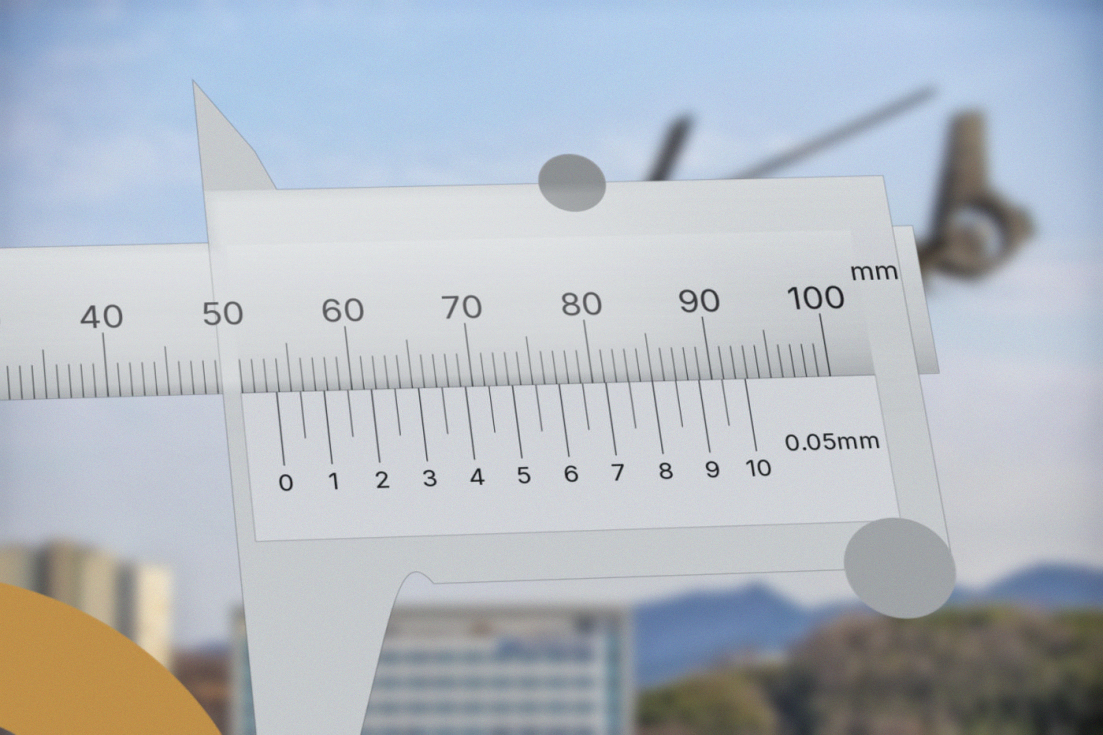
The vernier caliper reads 53.8 (mm)
